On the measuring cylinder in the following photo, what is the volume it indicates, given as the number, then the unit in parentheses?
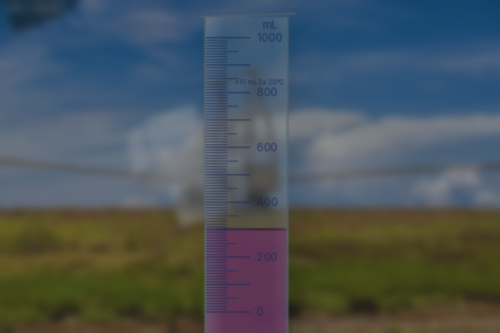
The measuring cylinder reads 300 (mL)
